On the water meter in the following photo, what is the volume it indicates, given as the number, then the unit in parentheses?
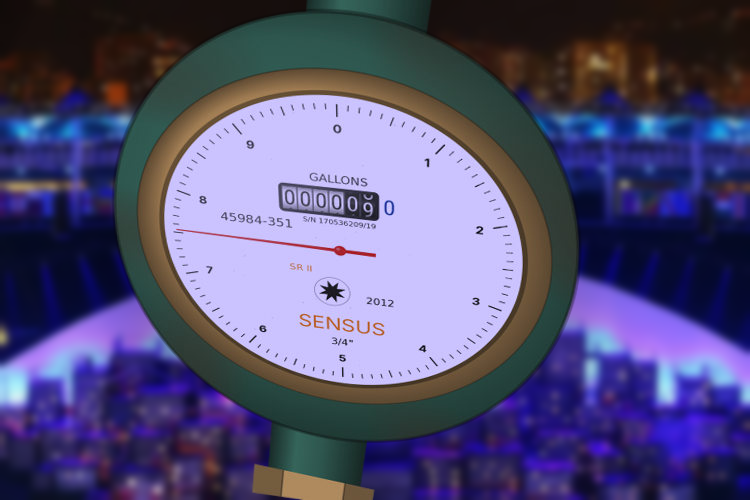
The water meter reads 87.5 (gal)
